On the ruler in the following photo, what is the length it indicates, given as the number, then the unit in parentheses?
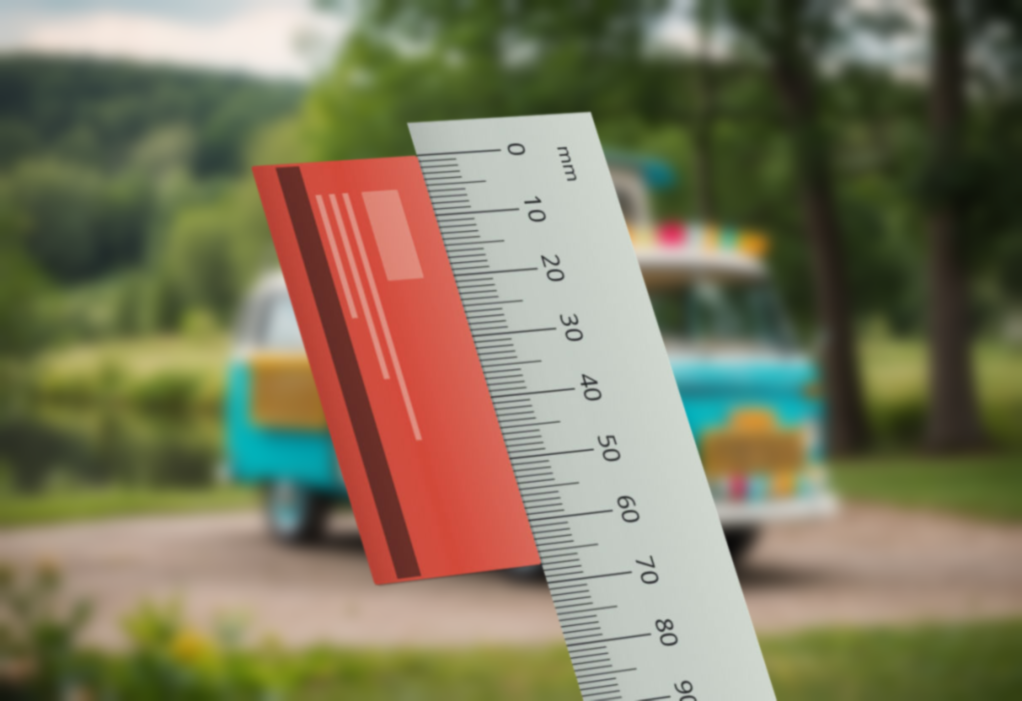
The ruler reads 67 (mm)
